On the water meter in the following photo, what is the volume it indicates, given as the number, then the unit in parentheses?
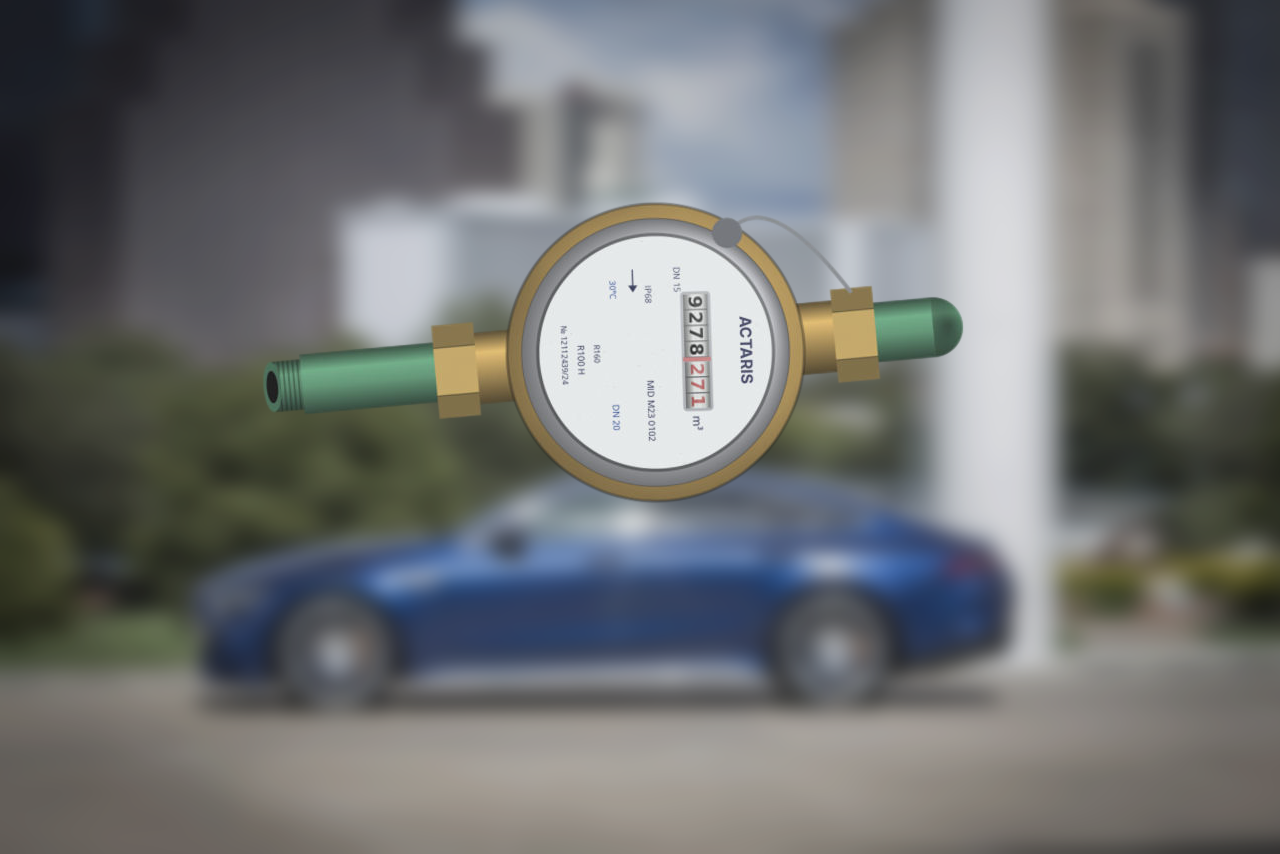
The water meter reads 9278.271 (m³)
